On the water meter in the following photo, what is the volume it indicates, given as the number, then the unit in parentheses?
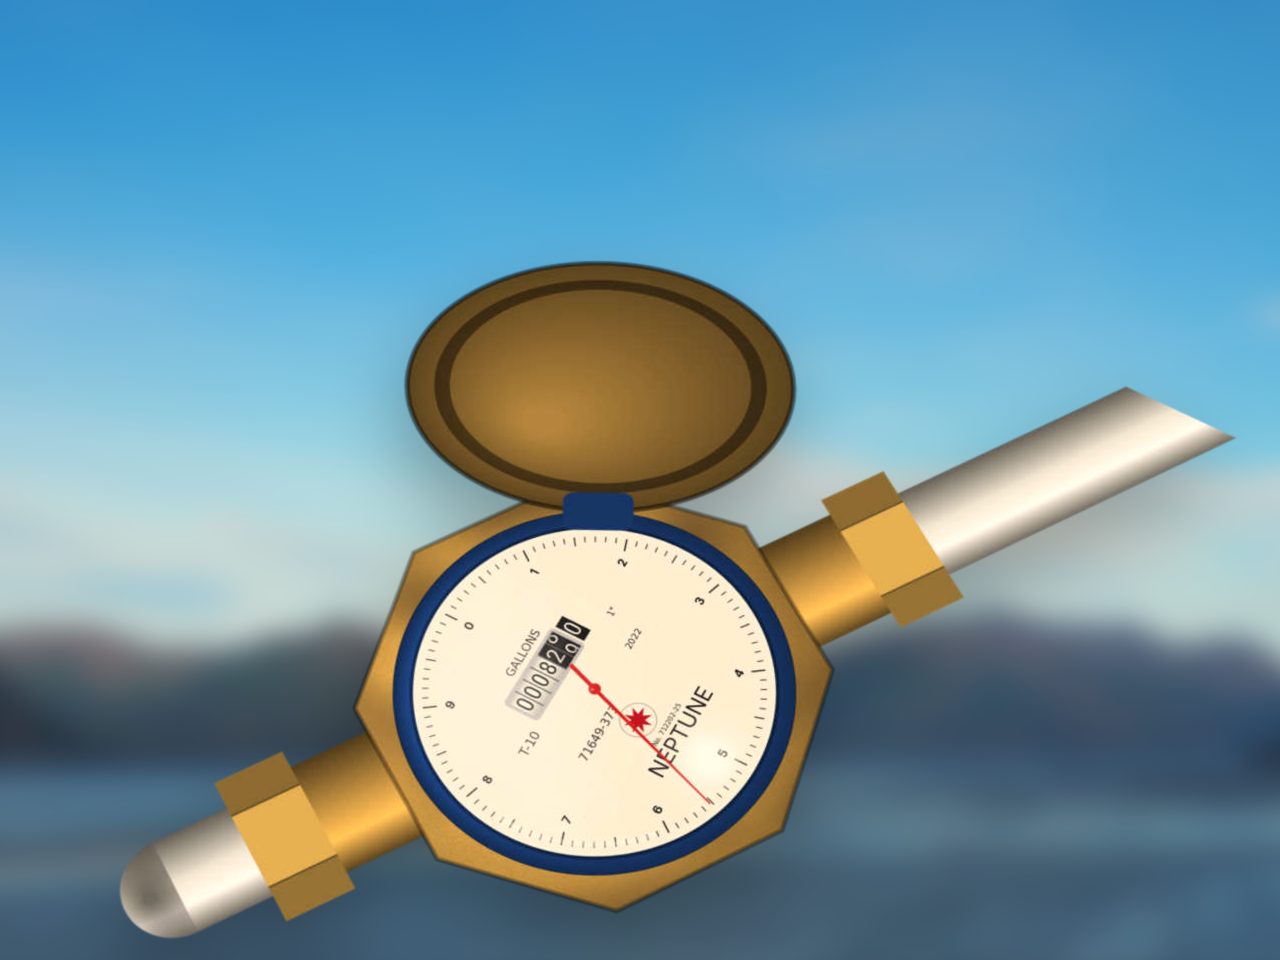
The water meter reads 8285.5 (gal)
